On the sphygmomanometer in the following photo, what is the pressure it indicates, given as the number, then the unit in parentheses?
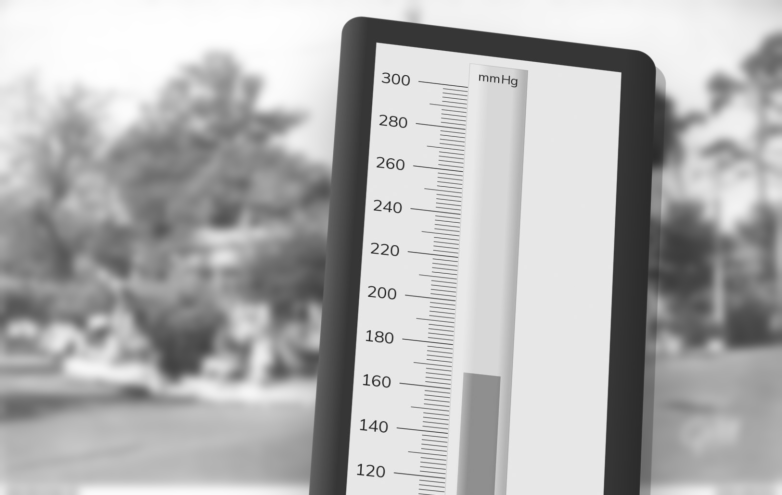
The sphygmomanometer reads 168 (mmHg)
